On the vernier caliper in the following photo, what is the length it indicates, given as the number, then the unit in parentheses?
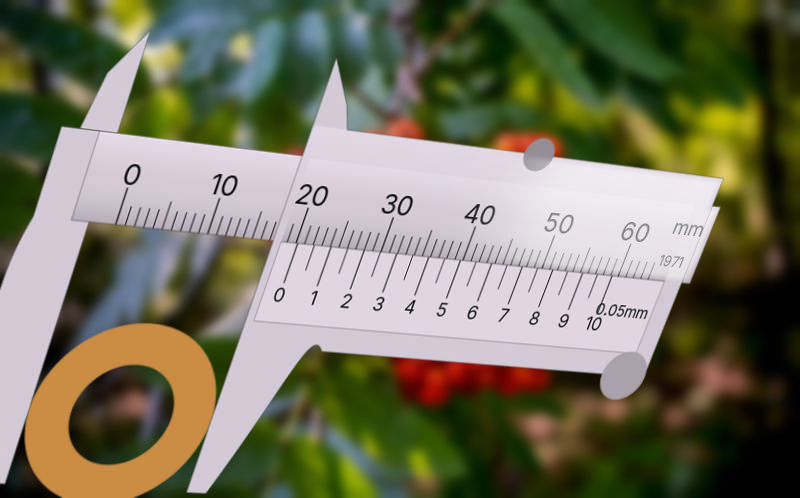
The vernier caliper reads 20.2 (mm)
